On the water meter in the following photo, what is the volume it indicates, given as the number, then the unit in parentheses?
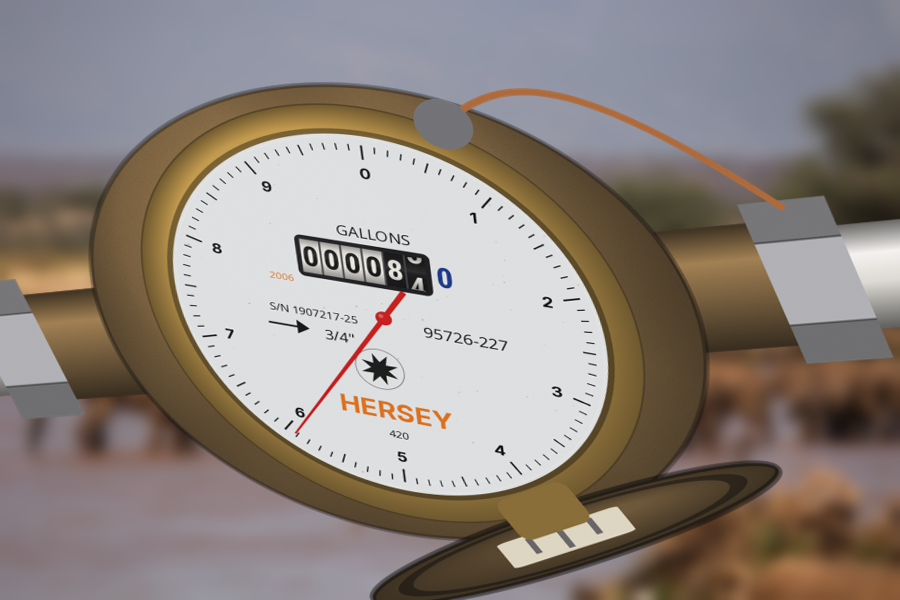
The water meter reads 835.9 (gal)
